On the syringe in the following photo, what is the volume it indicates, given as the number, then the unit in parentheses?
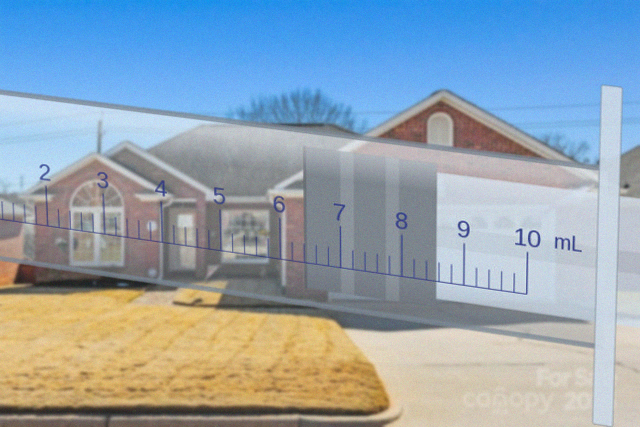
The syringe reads 6.4 (mL)
